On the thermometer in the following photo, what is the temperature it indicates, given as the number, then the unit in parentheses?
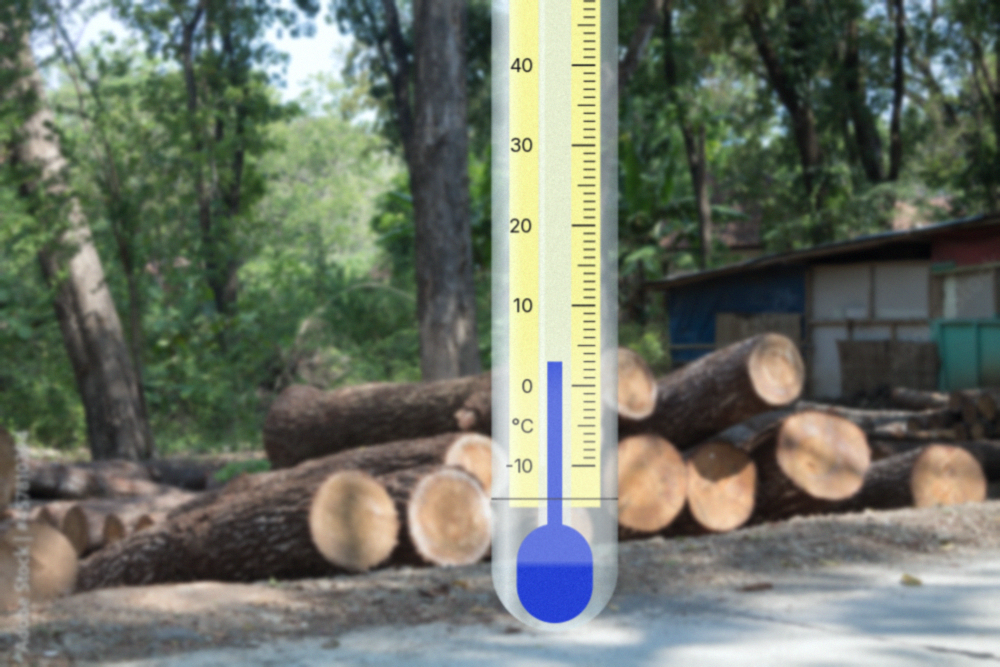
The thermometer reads 3 (°C)
